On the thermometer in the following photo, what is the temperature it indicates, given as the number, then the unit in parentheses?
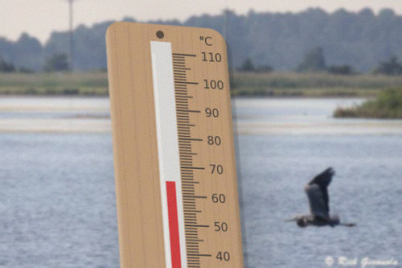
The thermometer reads 65 (°C)
